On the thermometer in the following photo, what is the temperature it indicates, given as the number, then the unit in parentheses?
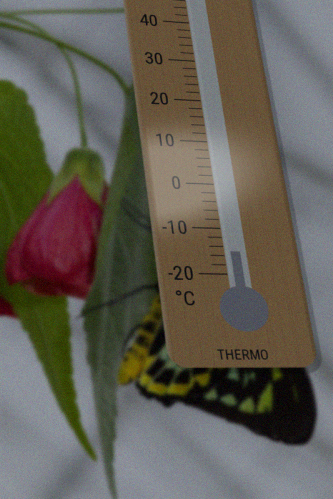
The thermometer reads -15 (°C)
